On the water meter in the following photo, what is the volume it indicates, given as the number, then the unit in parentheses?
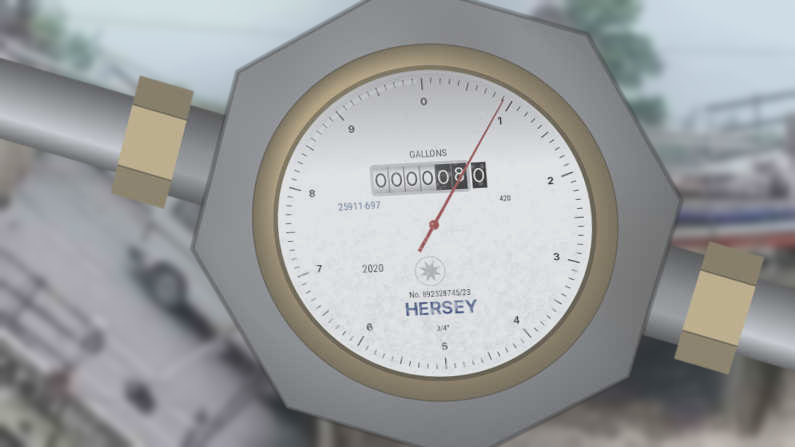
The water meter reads 80.9 (gal)
